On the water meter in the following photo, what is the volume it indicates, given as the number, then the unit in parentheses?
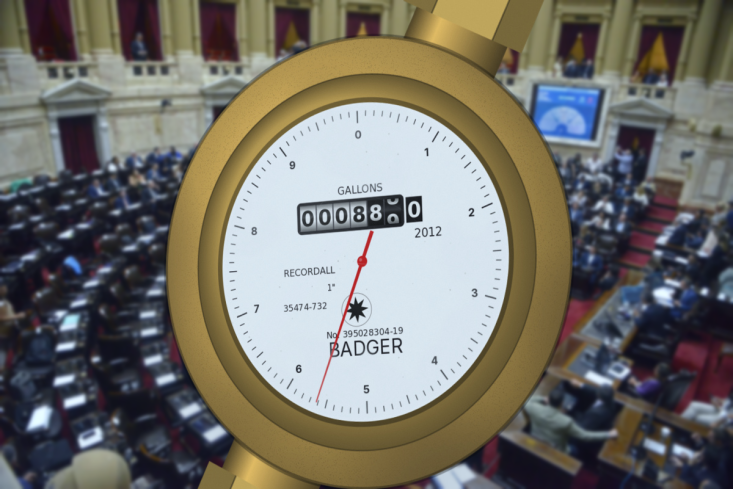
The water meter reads 8885.6 (gal)
